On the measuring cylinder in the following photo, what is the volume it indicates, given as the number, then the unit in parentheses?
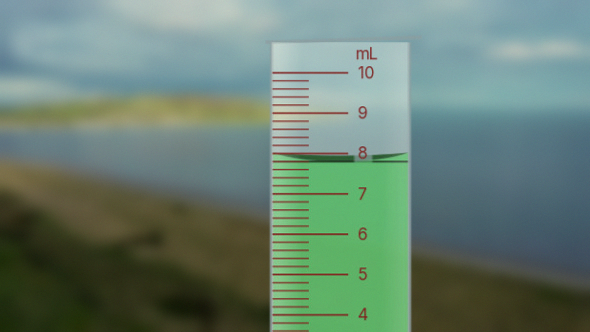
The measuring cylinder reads 7.8 (mL)
